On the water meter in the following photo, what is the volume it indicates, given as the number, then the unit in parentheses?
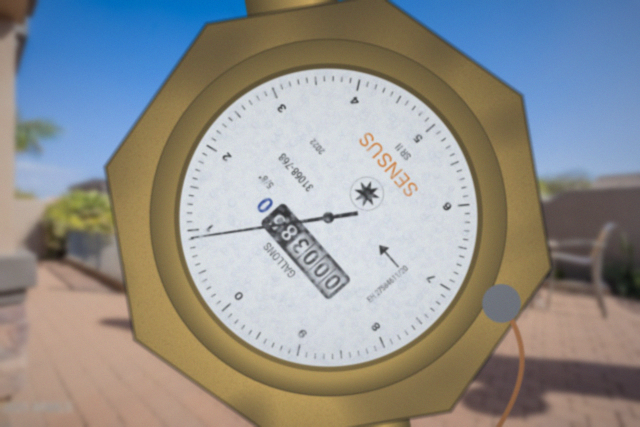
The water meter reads 3850.9 (gal)
